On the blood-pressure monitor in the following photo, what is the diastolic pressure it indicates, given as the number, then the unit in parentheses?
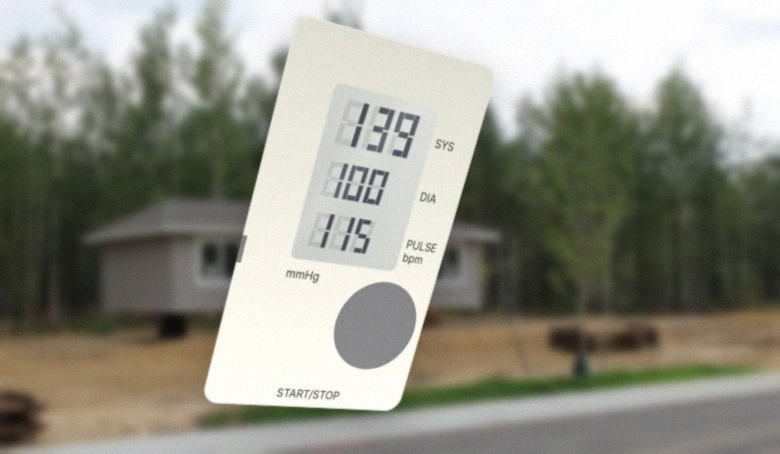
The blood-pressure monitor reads 100 (mmHg)
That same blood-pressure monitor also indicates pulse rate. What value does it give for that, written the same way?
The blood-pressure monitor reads 115 (bpm)
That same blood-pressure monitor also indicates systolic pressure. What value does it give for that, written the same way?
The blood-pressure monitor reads 139 (mmHg)
